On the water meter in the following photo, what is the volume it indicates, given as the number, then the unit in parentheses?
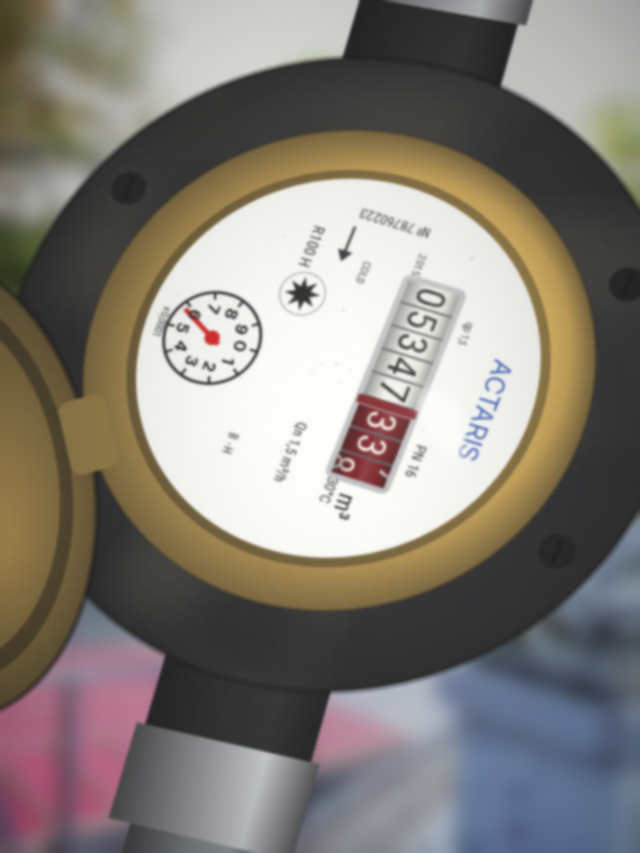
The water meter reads 5347.3375 (m³)
